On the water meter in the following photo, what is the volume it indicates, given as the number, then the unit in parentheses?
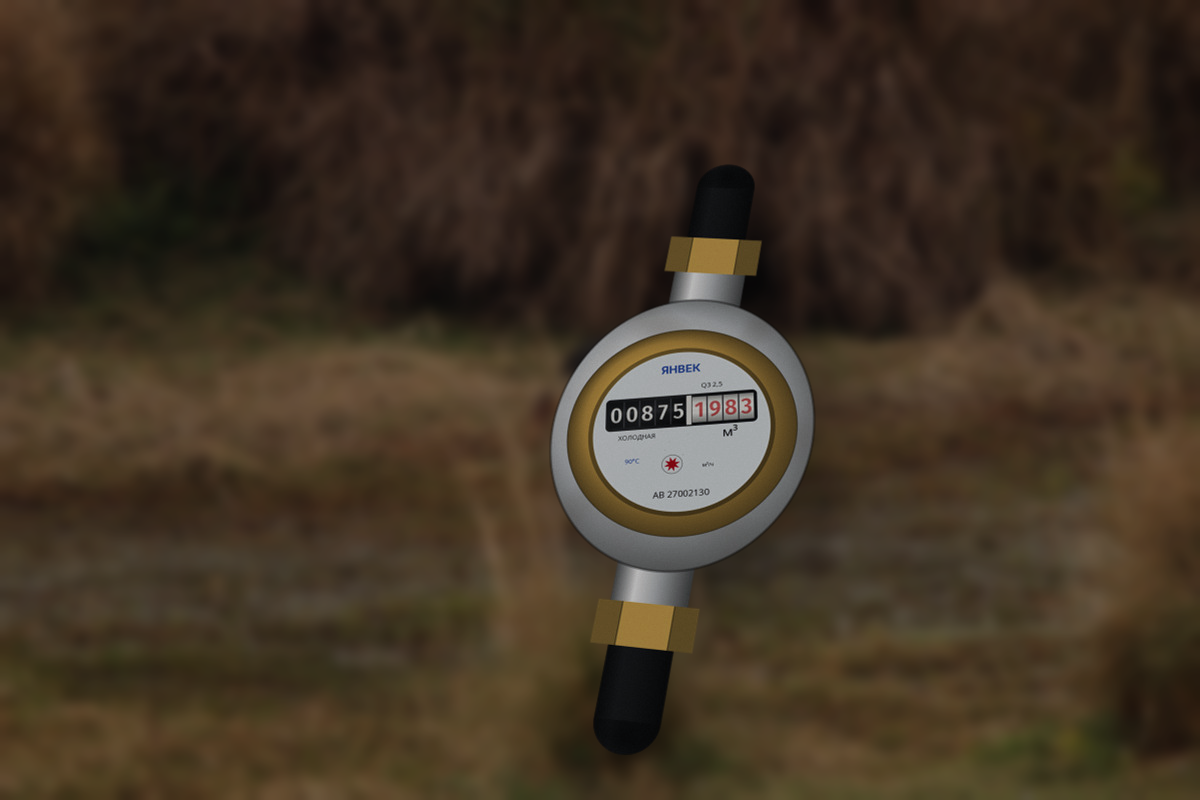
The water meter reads 875.1983 (m³)
